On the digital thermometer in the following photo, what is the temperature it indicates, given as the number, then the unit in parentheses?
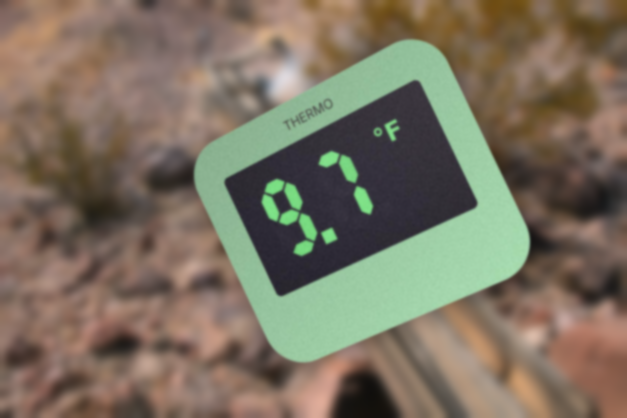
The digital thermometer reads 9.7 (°F)
